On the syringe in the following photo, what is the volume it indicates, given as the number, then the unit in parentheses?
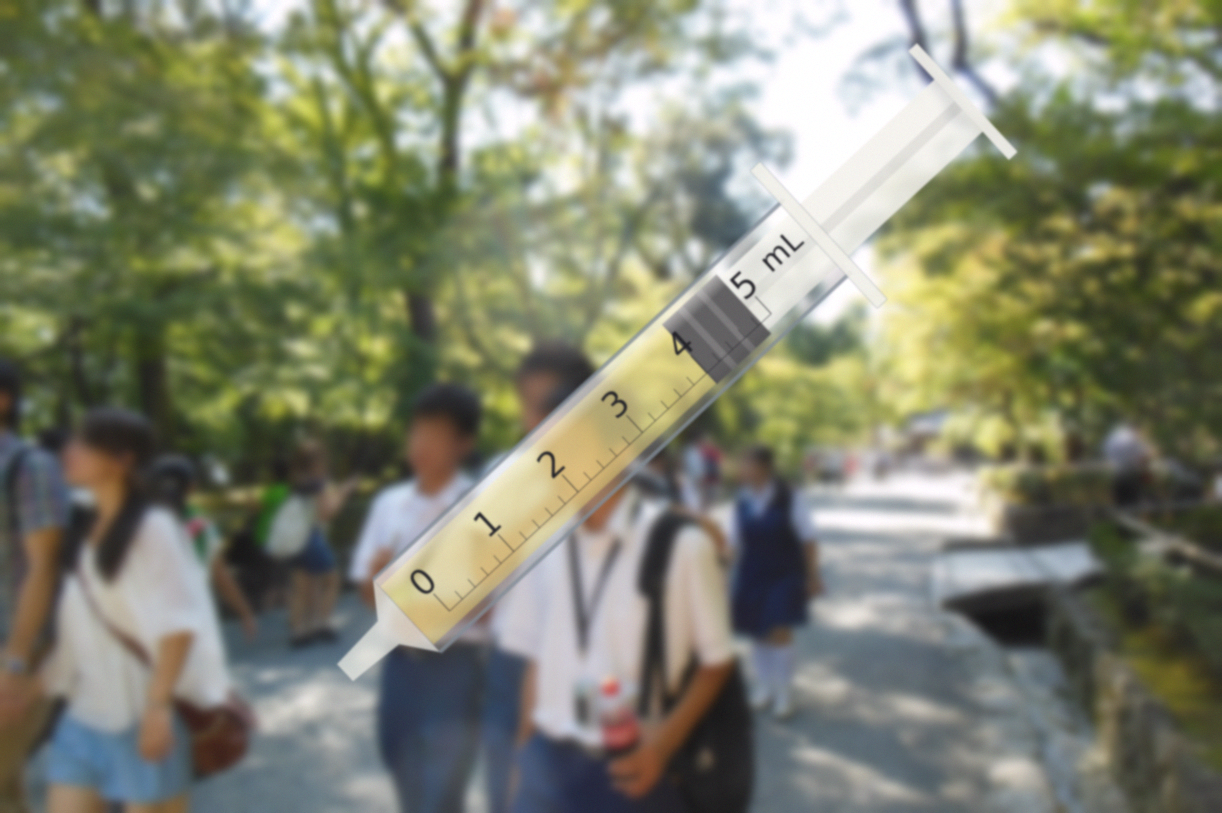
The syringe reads 4 (mL)
